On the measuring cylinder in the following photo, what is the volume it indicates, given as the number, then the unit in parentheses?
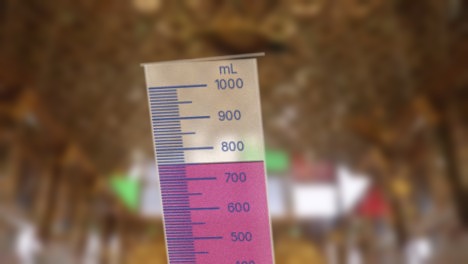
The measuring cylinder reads 750 (mL)
